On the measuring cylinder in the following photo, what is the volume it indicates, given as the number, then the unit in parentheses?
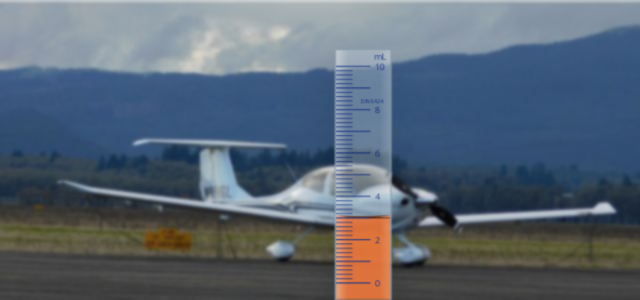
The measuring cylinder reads 3 (mL)
